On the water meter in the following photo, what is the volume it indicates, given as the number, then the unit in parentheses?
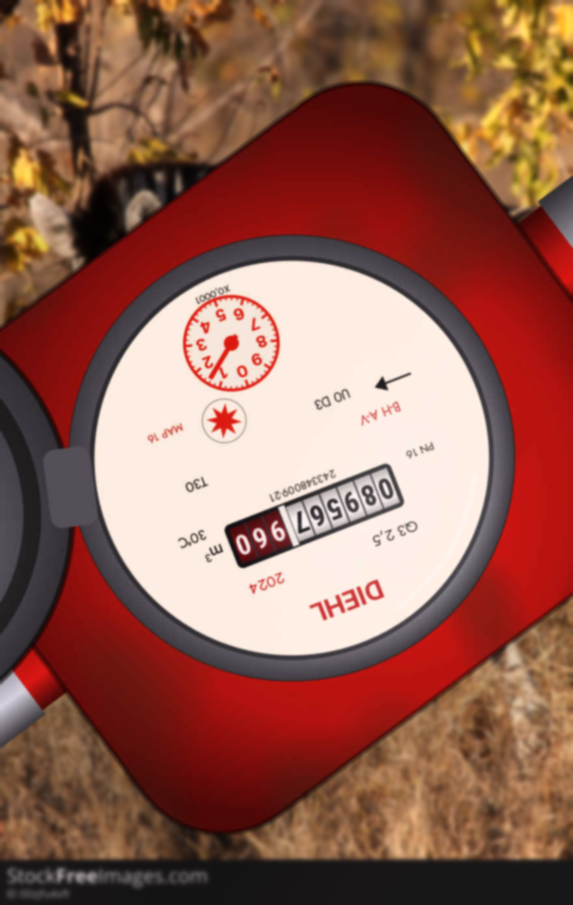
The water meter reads 89567.9601 (m³)
